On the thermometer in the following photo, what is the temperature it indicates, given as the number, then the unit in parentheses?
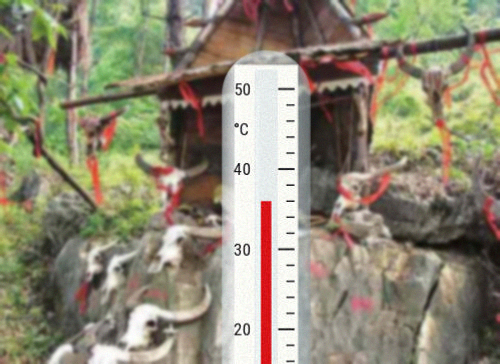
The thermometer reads 36 (°C)
